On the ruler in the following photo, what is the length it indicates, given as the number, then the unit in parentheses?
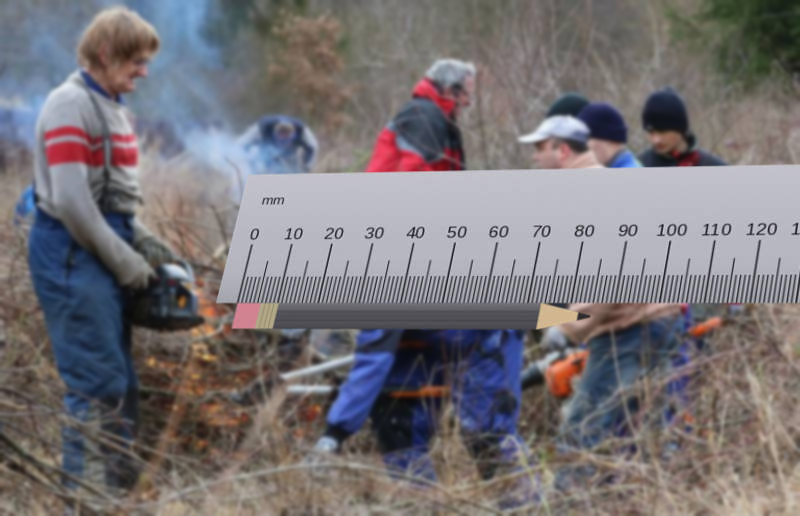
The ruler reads 85 (mm)
